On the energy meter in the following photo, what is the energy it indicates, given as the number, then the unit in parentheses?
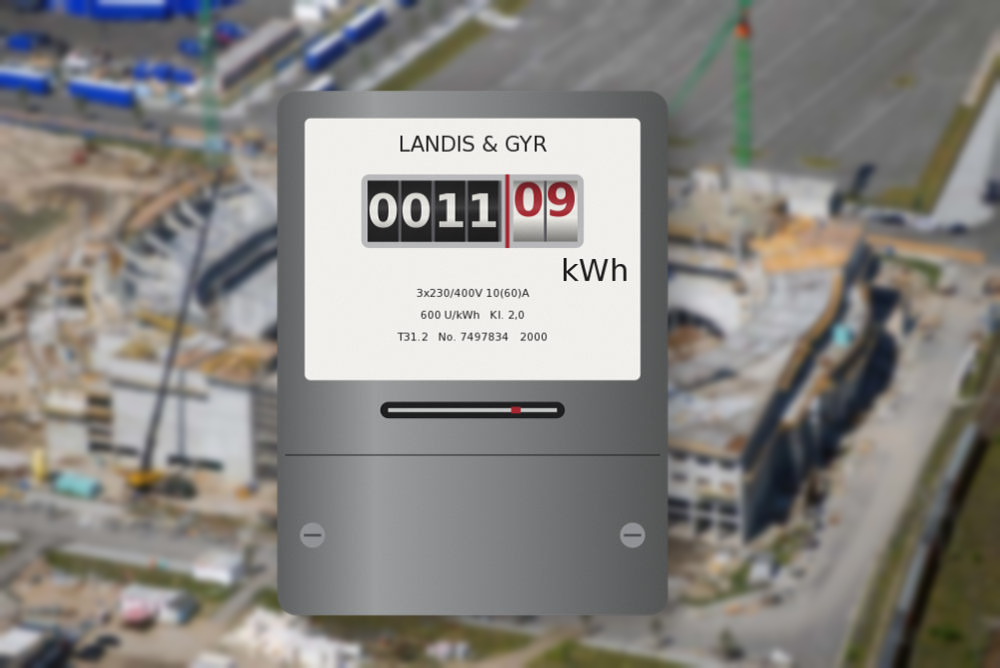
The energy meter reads 11.09 (kWh)
